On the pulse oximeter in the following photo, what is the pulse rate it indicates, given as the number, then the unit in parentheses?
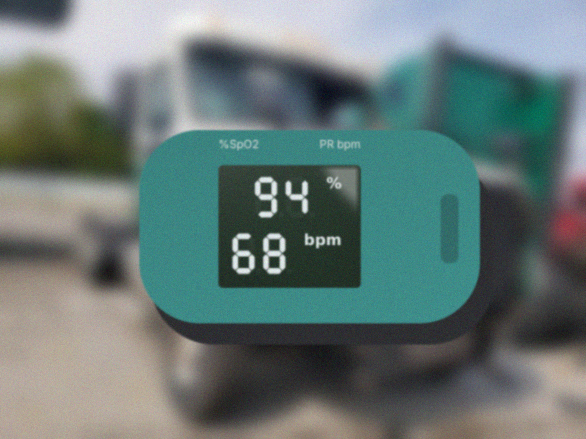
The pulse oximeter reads 68 (bpm)
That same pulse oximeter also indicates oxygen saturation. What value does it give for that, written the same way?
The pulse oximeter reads 94 (%)
